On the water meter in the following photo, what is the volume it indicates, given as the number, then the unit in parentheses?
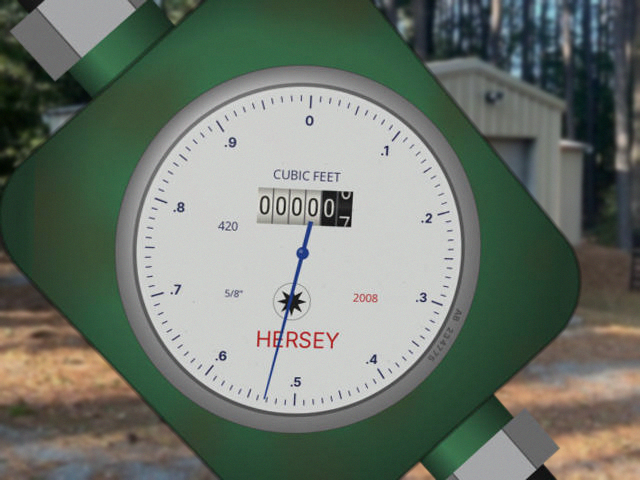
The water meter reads 6.53 (ft³)
